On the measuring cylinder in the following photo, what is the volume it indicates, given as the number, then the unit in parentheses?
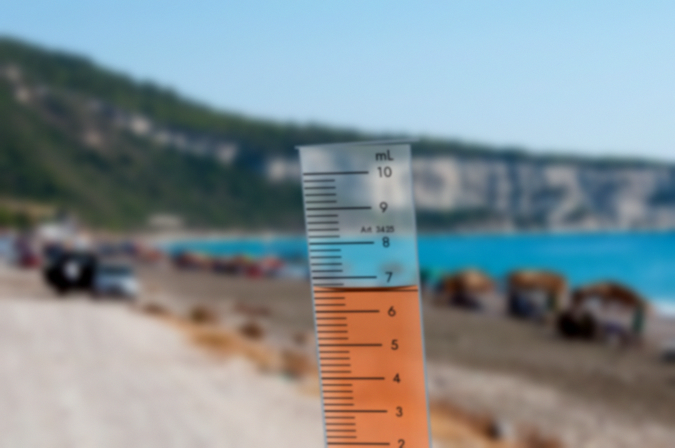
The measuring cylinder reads 6.6 (mL)
